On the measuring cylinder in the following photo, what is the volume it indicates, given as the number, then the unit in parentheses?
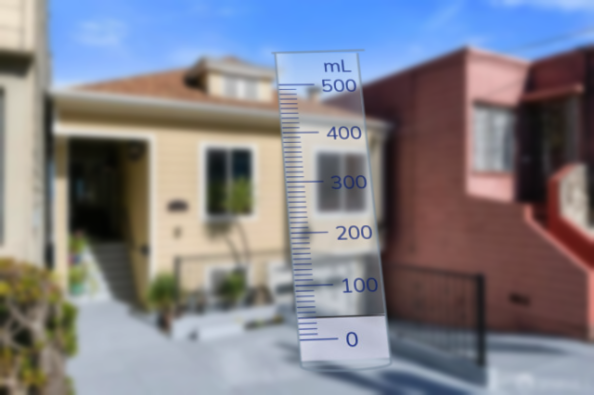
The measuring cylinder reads 40 (mL)
